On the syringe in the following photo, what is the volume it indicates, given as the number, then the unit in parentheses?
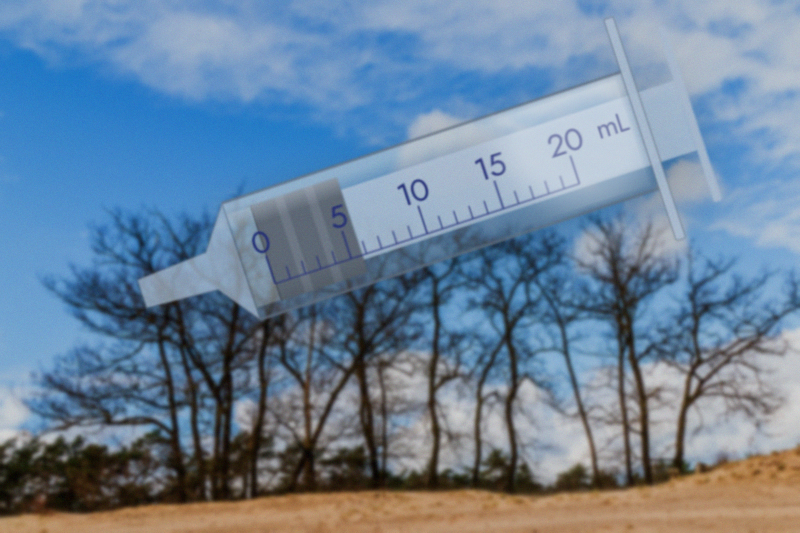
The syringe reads 0 (mL)
